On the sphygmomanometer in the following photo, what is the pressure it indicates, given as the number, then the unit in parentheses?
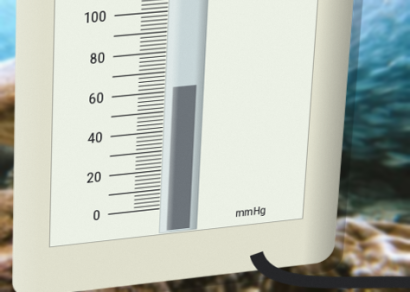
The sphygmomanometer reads 62 (mmHg)
